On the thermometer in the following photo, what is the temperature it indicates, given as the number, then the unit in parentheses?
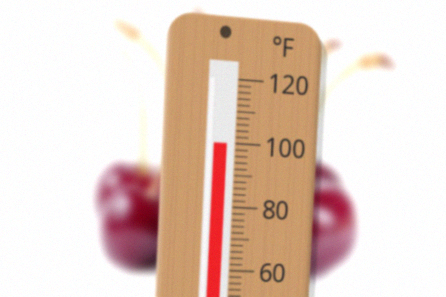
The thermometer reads 100 (°F)
